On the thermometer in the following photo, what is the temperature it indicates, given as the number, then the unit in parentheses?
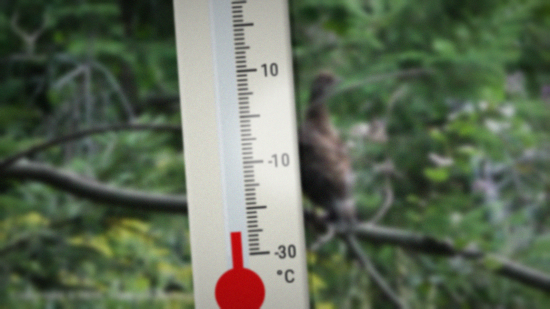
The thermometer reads -25 (°C)
